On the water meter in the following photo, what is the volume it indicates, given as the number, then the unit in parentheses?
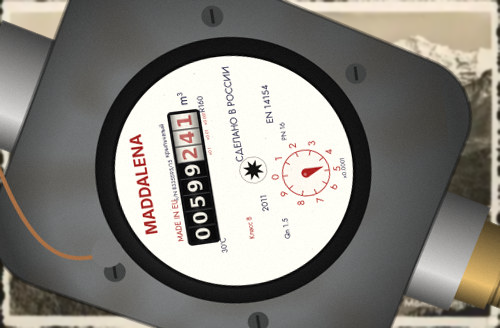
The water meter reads 599.2414 (m³)
